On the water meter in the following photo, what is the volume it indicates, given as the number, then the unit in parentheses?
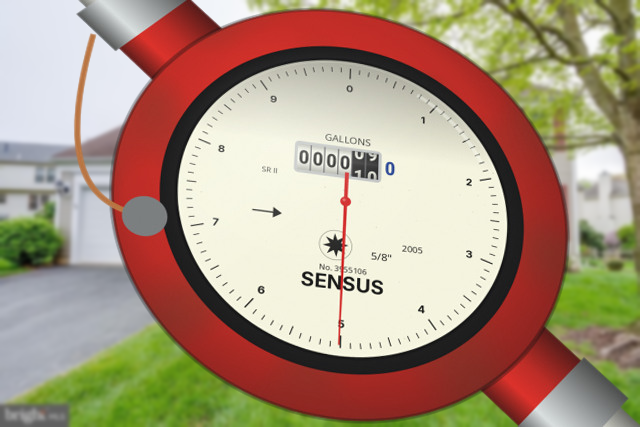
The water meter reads 95.0 (gal)
